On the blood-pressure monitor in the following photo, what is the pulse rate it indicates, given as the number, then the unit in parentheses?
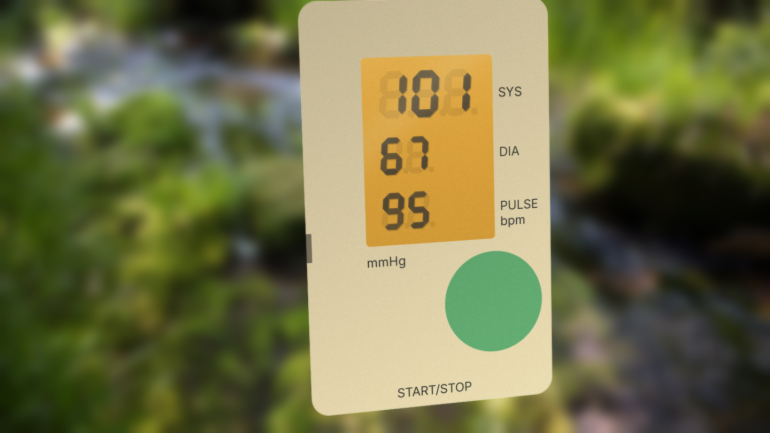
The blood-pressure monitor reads 95 (bpm)
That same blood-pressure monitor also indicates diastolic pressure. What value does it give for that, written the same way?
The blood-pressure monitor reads 67 (mmHg)
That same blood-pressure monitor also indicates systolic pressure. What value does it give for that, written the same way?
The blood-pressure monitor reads 101 (mmHg)
